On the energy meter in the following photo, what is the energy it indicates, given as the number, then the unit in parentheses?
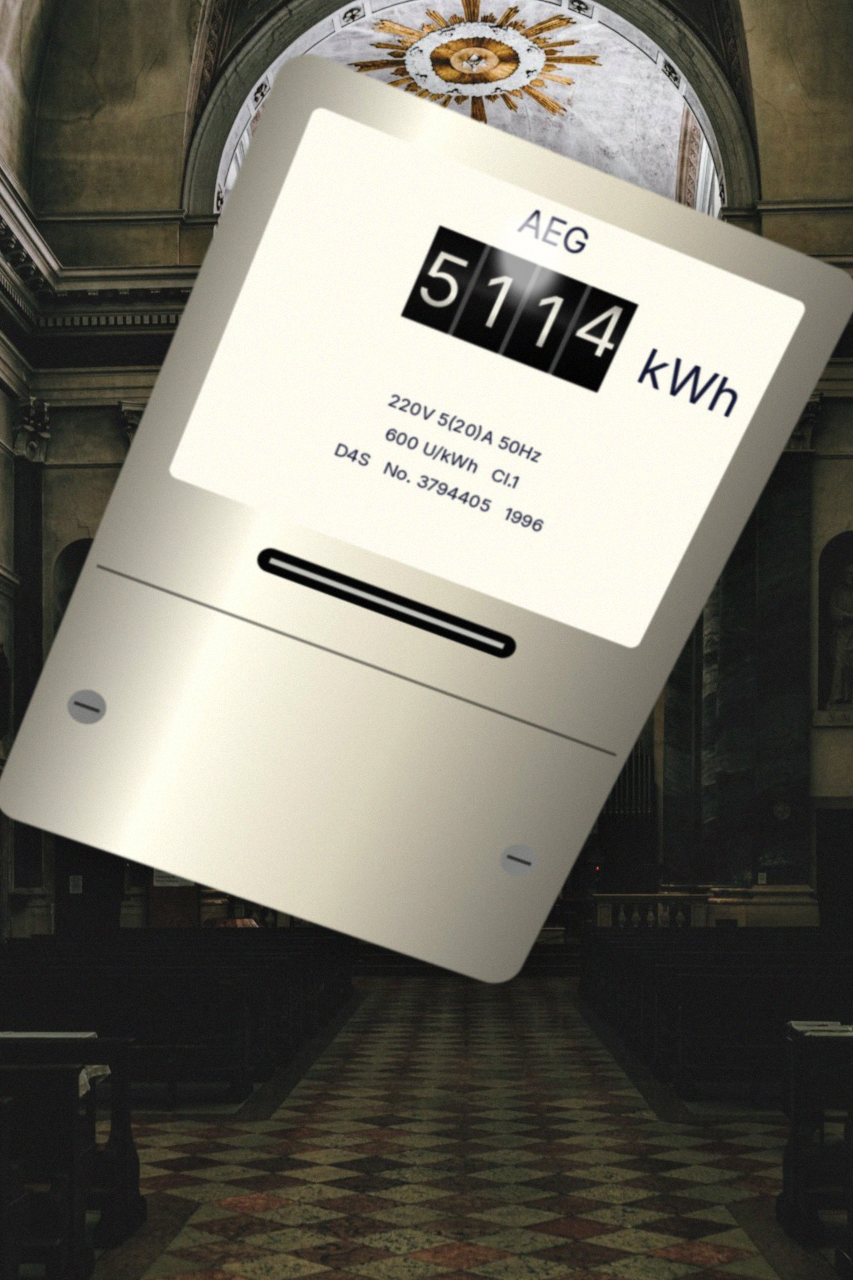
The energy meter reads 5114 (kWh)
